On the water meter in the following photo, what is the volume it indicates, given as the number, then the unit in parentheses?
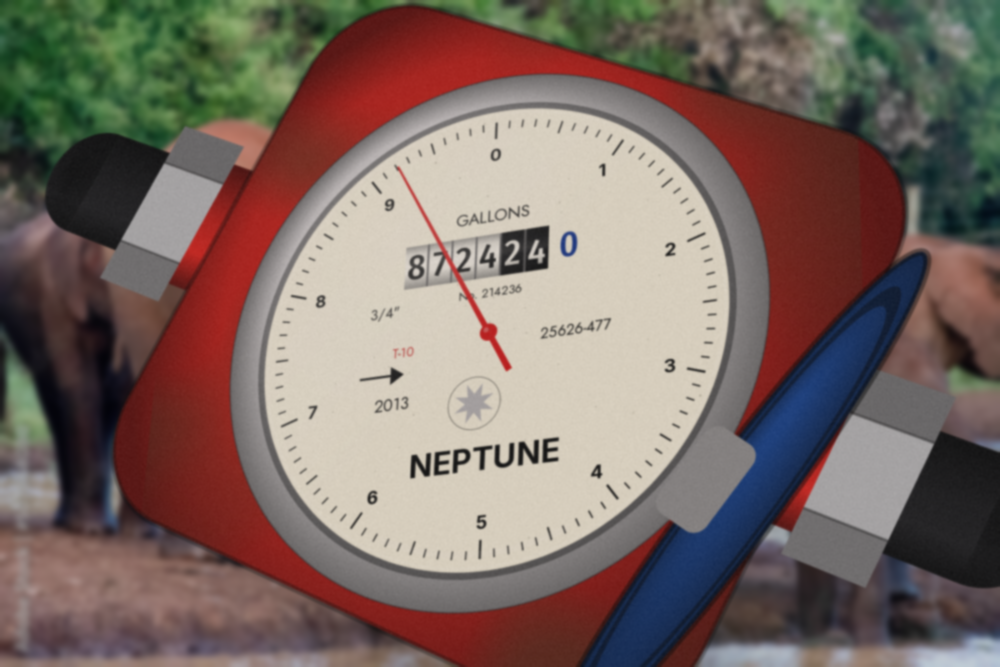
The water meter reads 8724239.2 (gal)
